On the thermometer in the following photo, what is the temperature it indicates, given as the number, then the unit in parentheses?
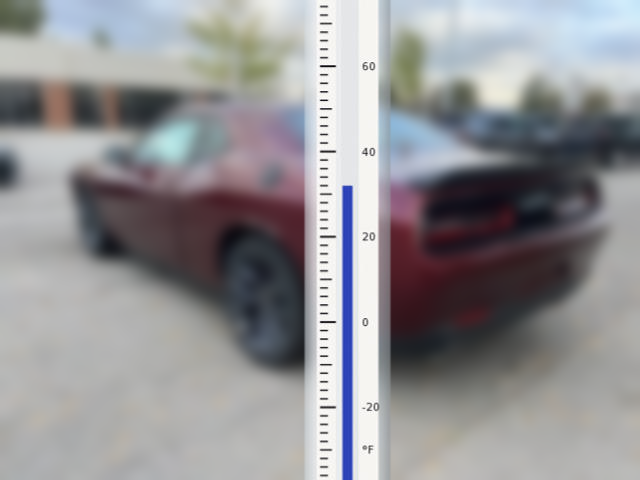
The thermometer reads 32 (°F)
